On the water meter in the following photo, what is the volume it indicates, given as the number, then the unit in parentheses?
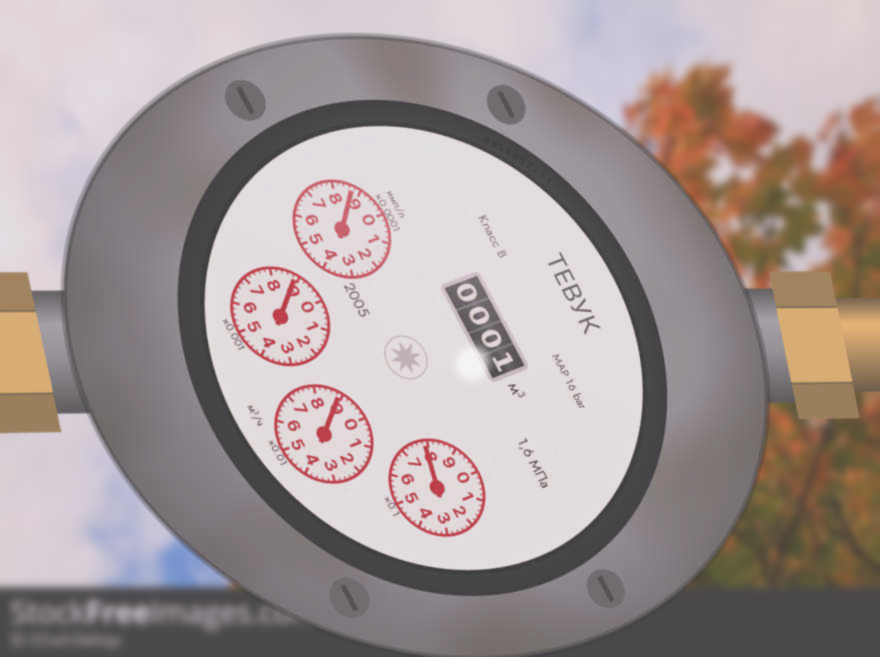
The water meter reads 1.7888 (m³)
